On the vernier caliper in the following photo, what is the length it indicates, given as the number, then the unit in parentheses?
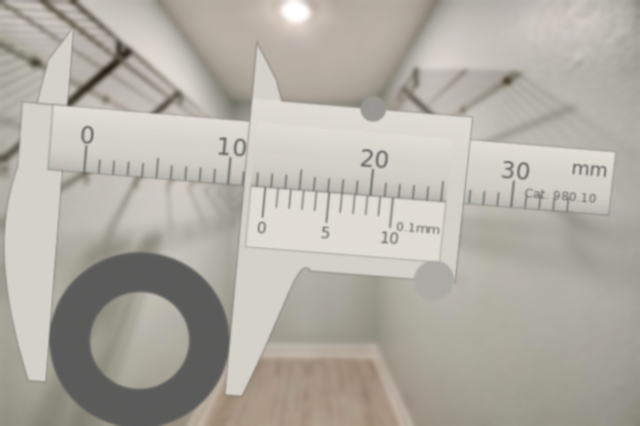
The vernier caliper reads 12.6 (mm)
